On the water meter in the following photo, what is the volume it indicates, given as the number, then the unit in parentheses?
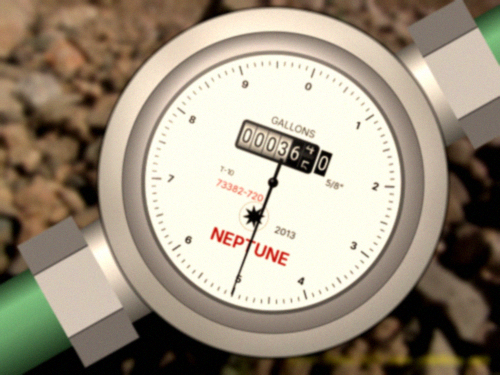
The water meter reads 3645.0 (gal)
